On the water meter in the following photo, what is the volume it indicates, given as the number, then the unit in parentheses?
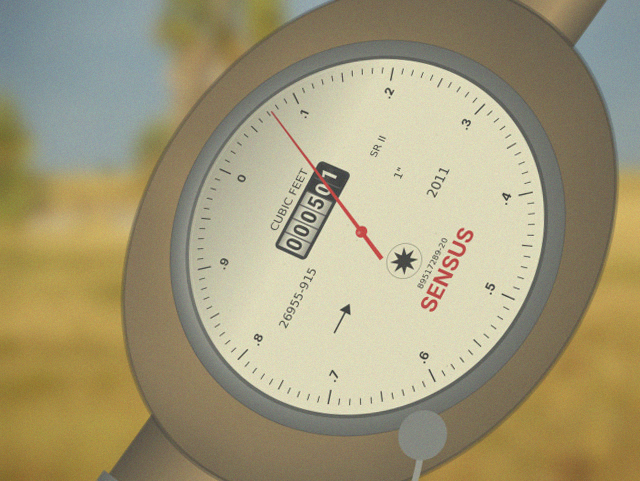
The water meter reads 501.07 (ft³)
